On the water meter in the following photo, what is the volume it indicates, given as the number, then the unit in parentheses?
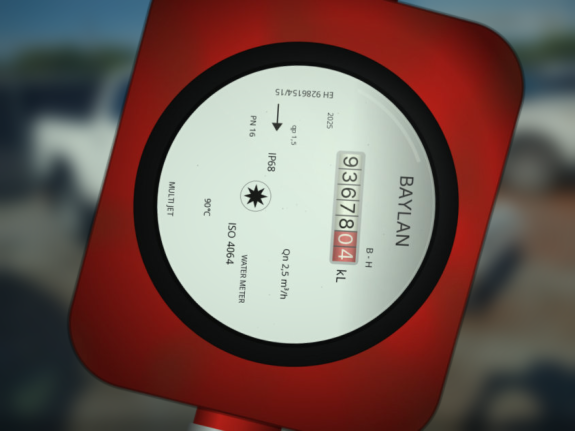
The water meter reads 93678.04 (kL)
